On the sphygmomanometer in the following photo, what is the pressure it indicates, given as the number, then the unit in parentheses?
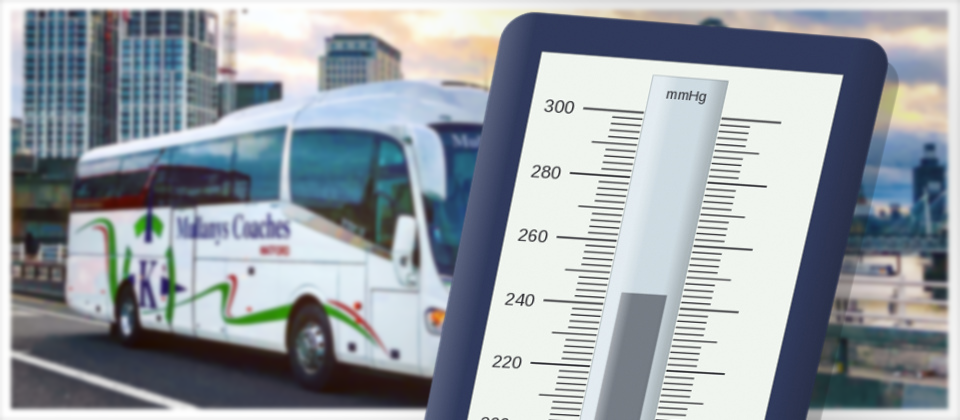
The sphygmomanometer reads 244 (mmHg)
